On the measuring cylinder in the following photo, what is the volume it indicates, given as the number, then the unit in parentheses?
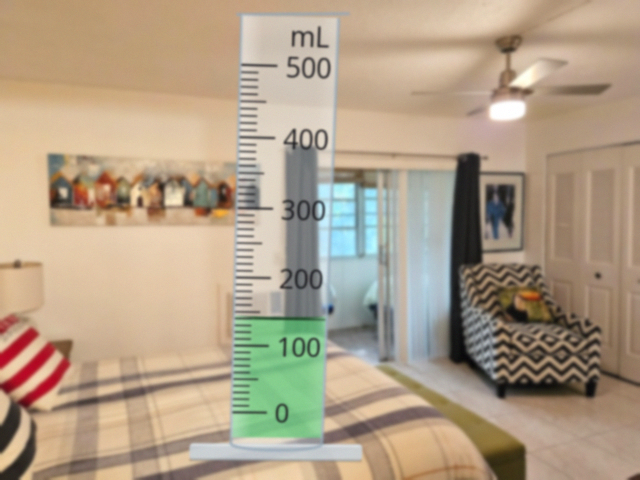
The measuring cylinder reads 140 (mL)
